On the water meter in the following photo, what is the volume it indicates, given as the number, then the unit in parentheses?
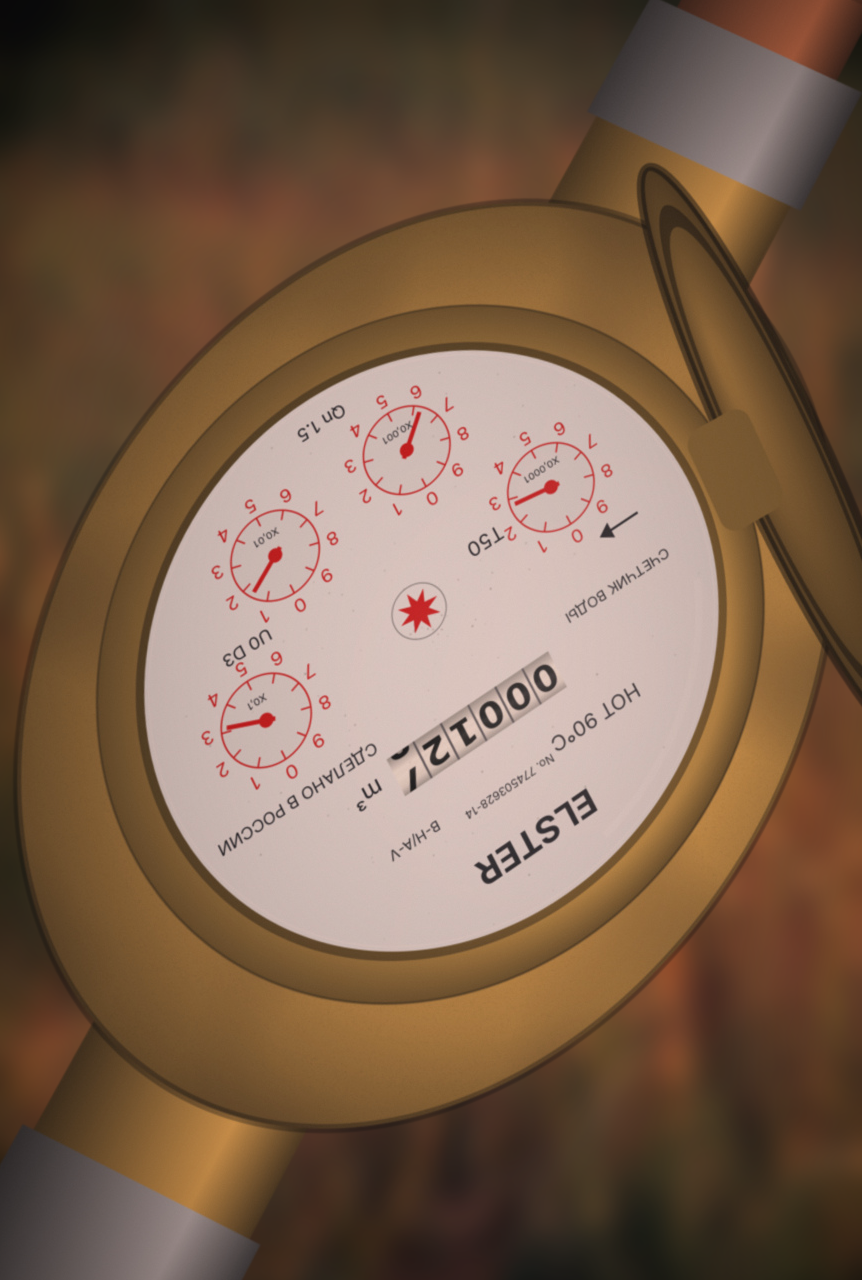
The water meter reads 127.3162 (m³)
